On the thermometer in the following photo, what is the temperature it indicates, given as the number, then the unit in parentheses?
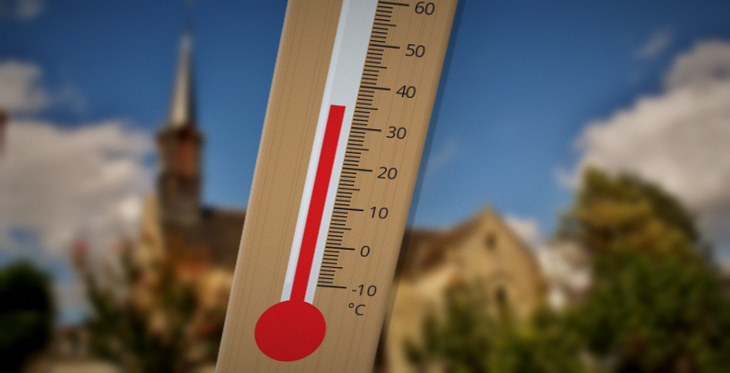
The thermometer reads 35 (°C)
